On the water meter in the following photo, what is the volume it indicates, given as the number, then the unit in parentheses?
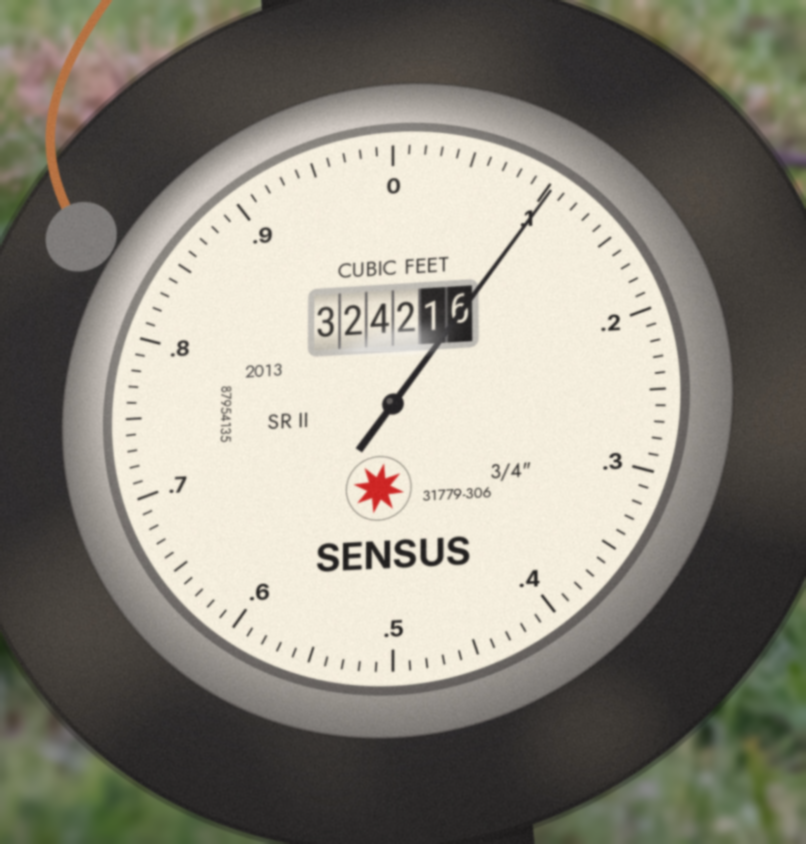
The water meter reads 324216.10 (ft³)
